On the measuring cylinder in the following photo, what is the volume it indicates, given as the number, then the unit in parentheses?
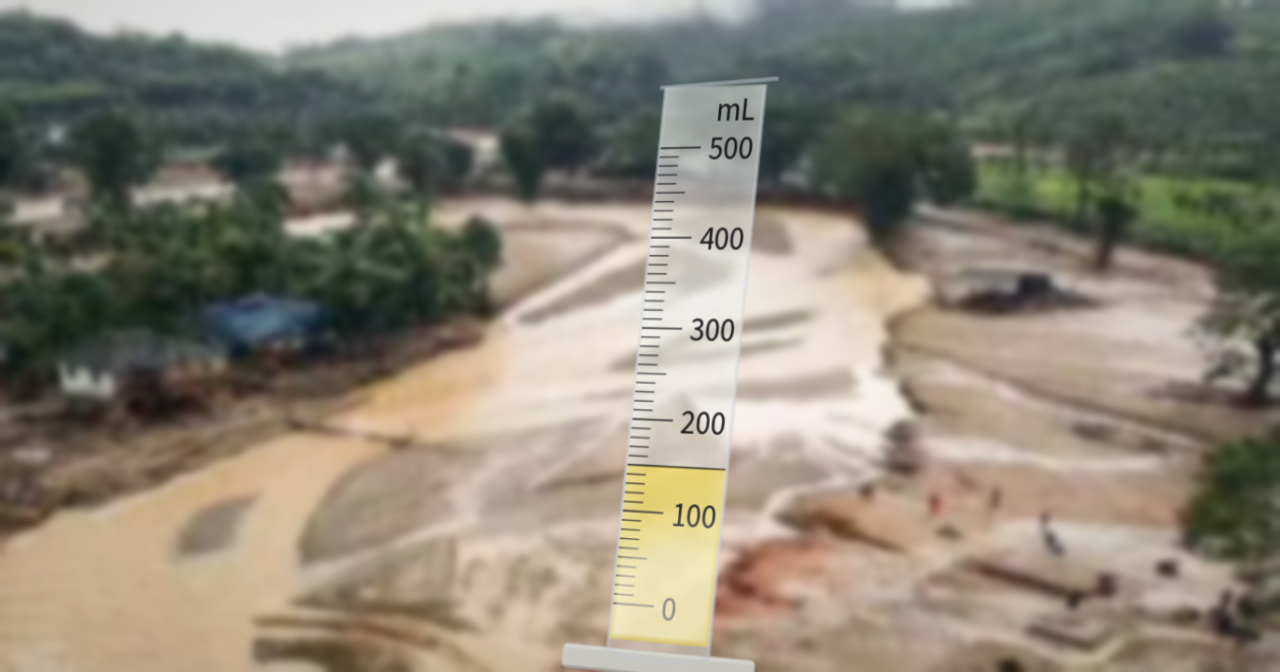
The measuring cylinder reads 150 (mL)
